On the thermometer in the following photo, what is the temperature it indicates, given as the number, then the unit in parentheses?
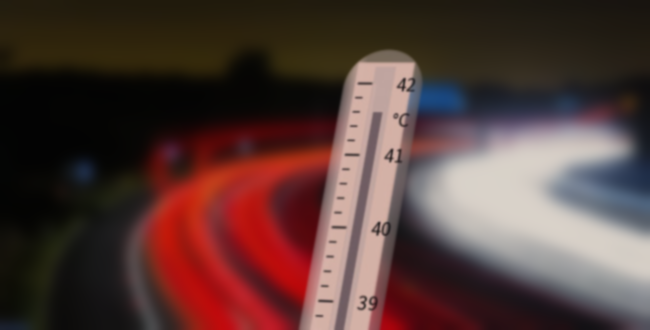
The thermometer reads 41.6 (°C)
